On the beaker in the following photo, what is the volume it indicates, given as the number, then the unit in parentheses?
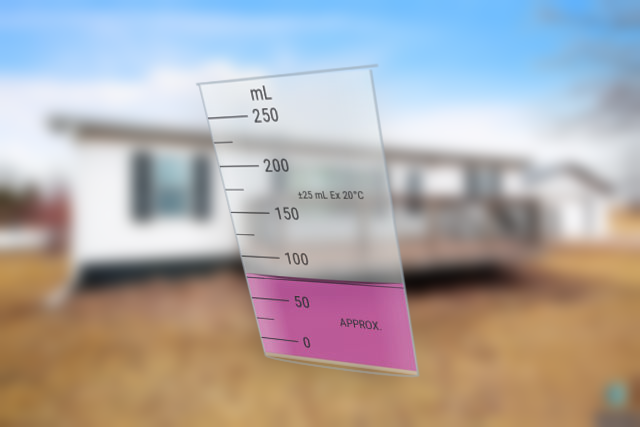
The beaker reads 75 (mL)
